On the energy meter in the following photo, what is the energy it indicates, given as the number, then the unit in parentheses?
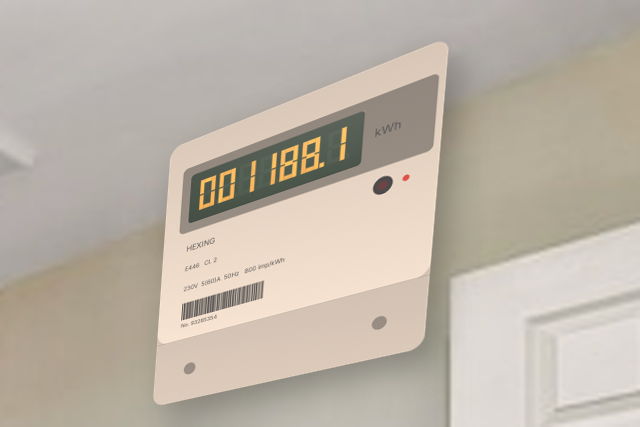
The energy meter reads 1188.1 (kWh)
